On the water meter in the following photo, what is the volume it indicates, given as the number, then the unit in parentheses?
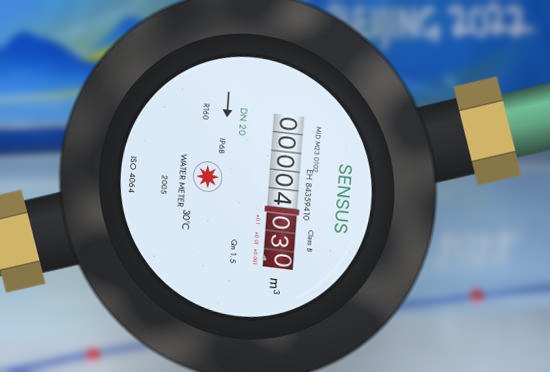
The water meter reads 4.030 (m³)
